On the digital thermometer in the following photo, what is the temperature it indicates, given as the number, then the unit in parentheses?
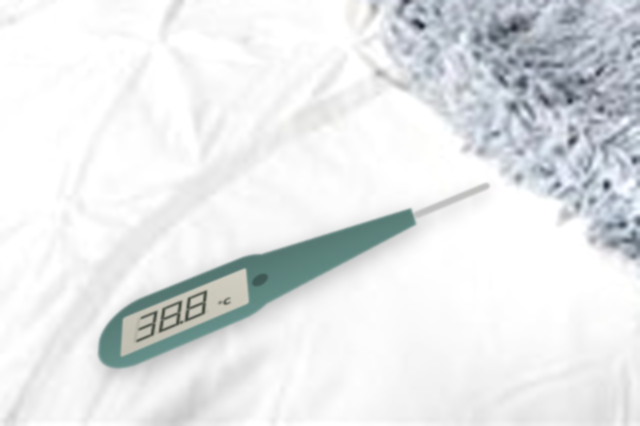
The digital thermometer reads 38.8 (°C)
